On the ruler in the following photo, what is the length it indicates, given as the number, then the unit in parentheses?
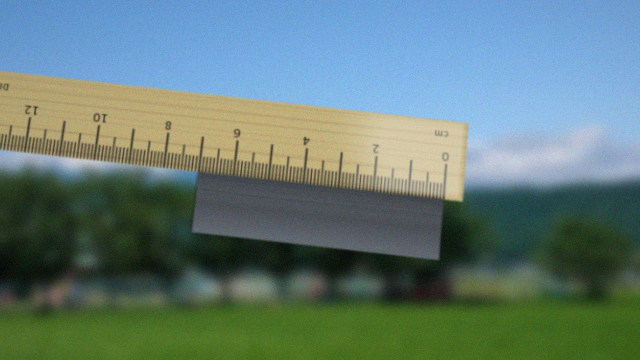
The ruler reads 7 (cm)
